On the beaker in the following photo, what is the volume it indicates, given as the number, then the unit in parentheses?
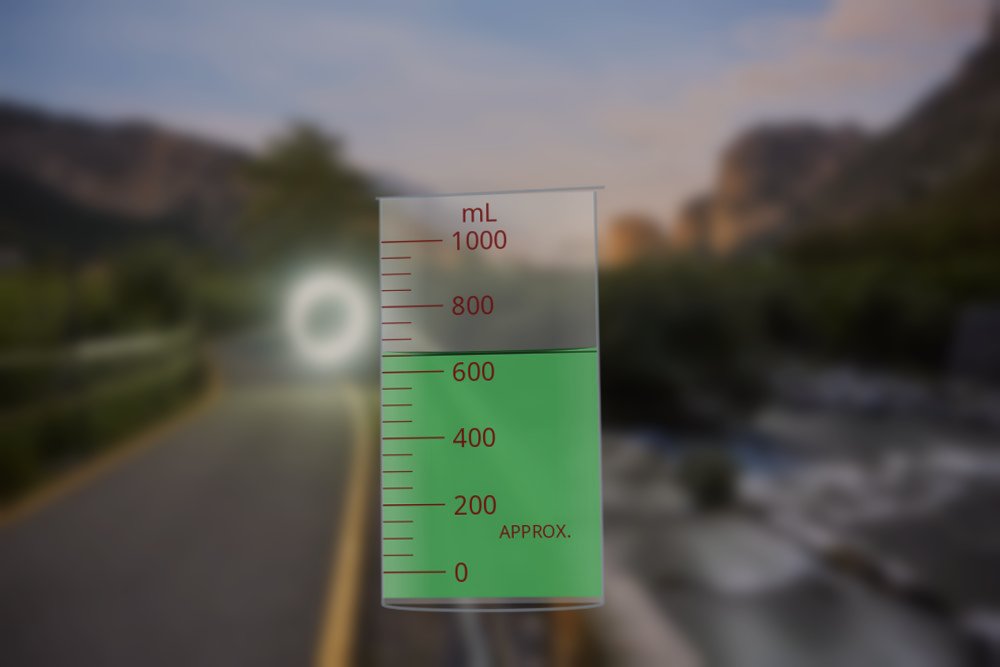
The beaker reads 650 (mL)
